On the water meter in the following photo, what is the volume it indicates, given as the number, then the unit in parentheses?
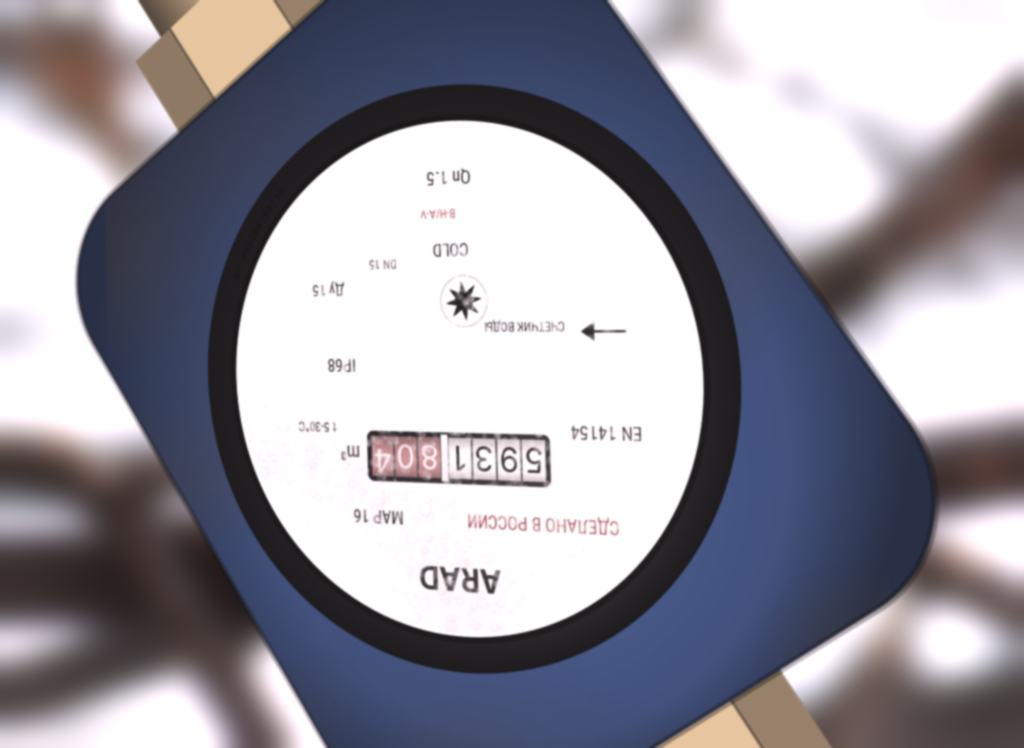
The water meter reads 5931.804 (m³)
